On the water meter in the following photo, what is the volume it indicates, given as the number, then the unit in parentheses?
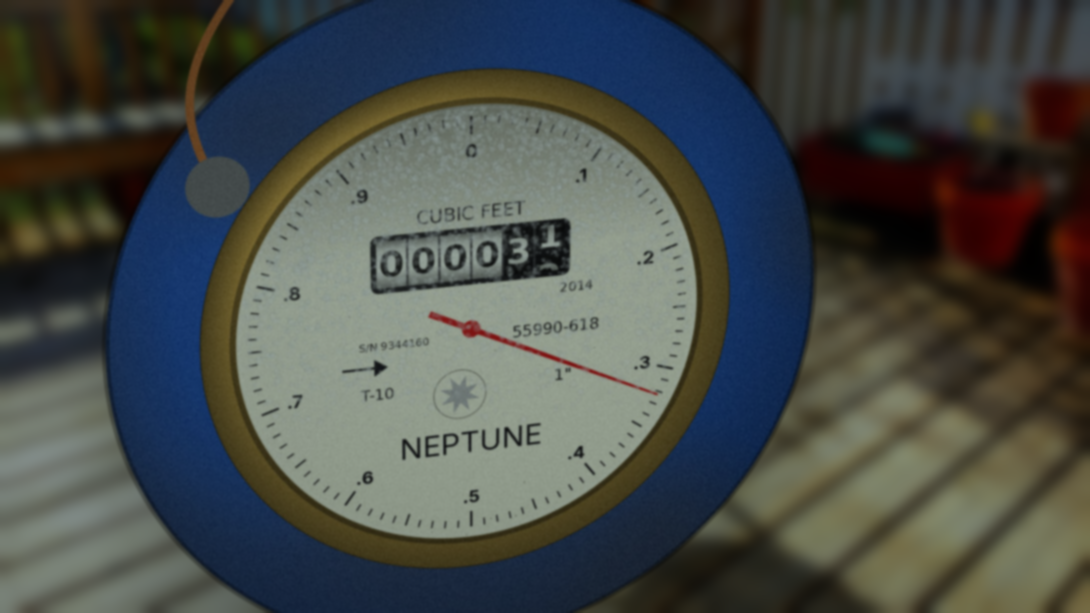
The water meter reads 31.32 (ft³)
